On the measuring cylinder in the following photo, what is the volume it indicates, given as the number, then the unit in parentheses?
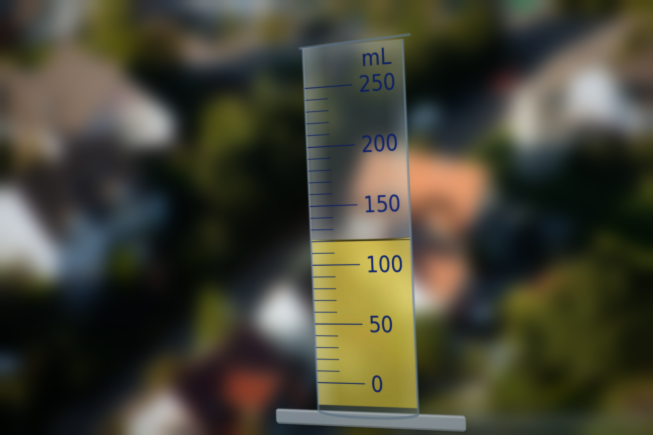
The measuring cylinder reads 120 (mL)
